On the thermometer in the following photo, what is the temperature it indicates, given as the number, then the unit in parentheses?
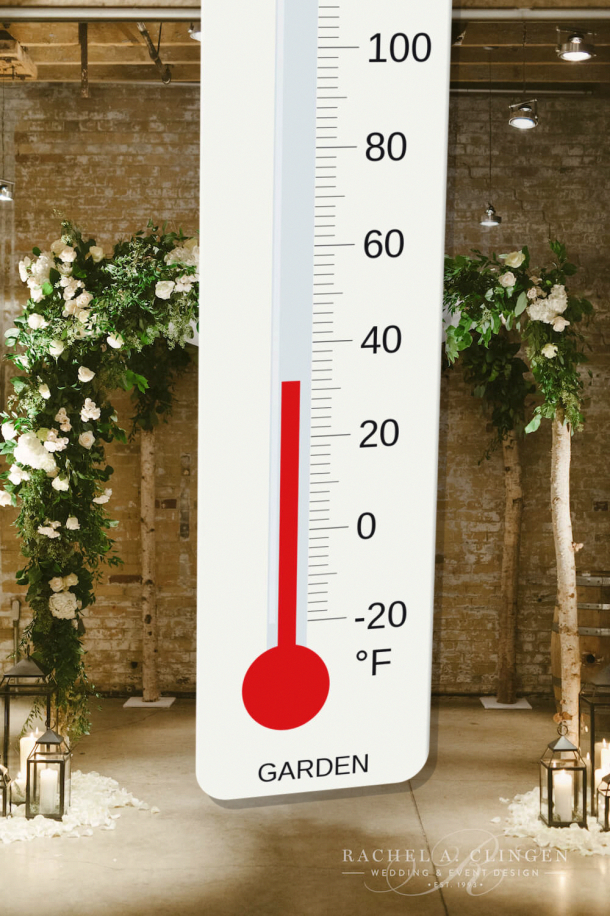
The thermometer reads 32 (°F)
